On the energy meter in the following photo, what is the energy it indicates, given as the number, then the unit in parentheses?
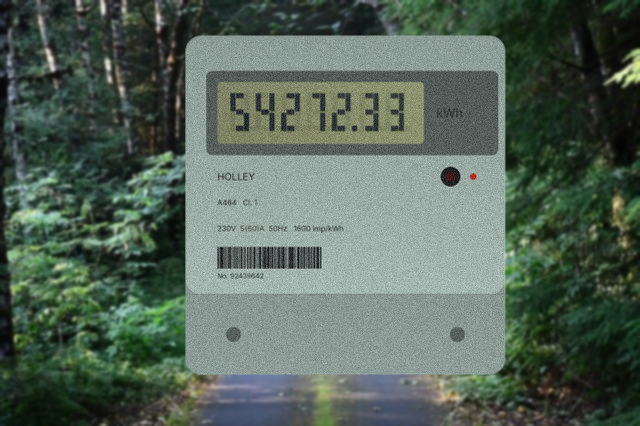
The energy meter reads 54272.33 (kWh)
